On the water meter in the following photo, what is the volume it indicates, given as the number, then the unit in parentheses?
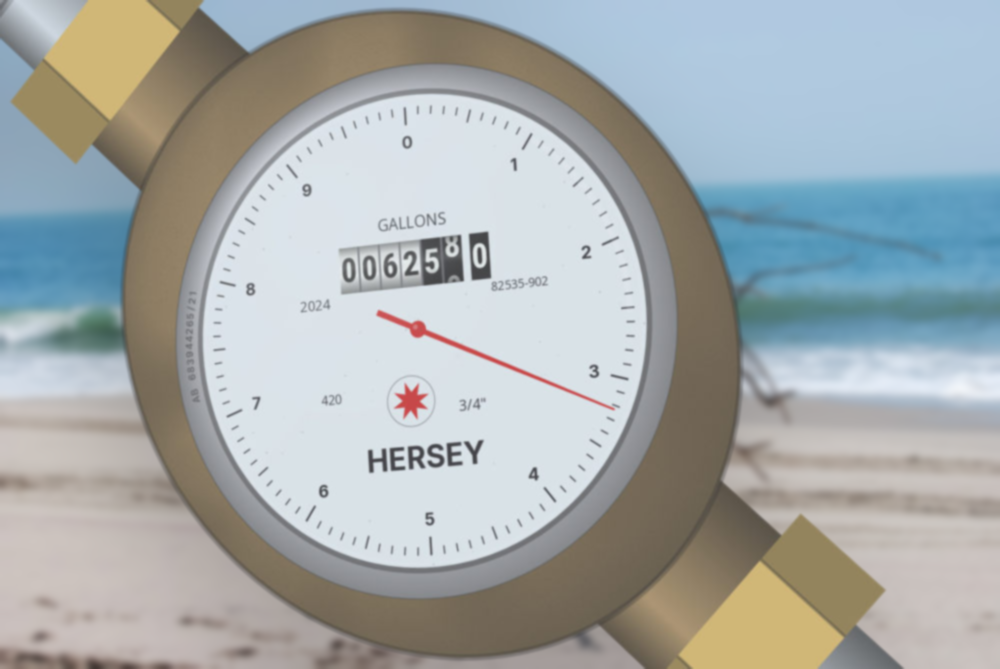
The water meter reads 62583.2 (gal)
